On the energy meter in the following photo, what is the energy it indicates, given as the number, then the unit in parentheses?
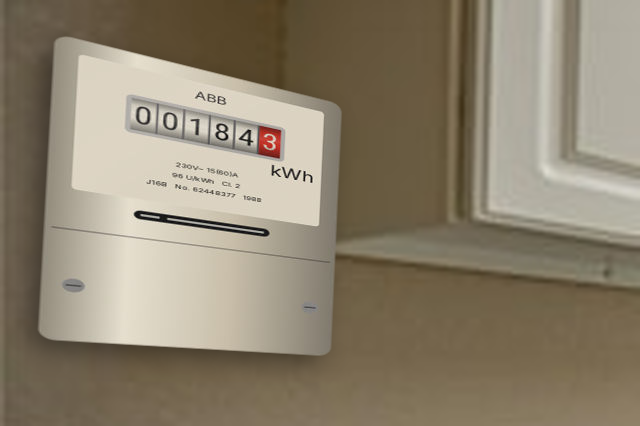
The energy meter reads 184.3 (kWh)
